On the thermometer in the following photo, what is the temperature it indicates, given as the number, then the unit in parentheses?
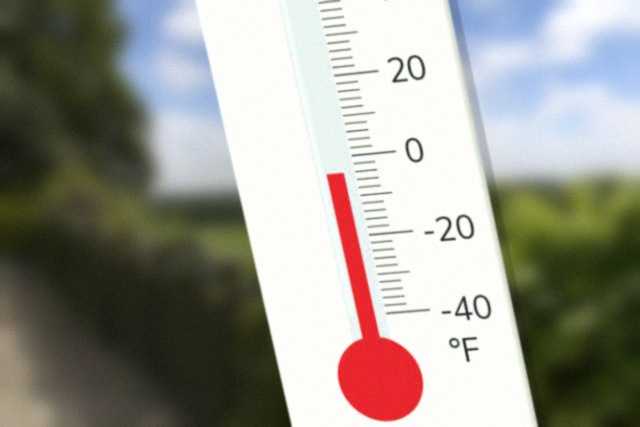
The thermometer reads -4 (°F)
